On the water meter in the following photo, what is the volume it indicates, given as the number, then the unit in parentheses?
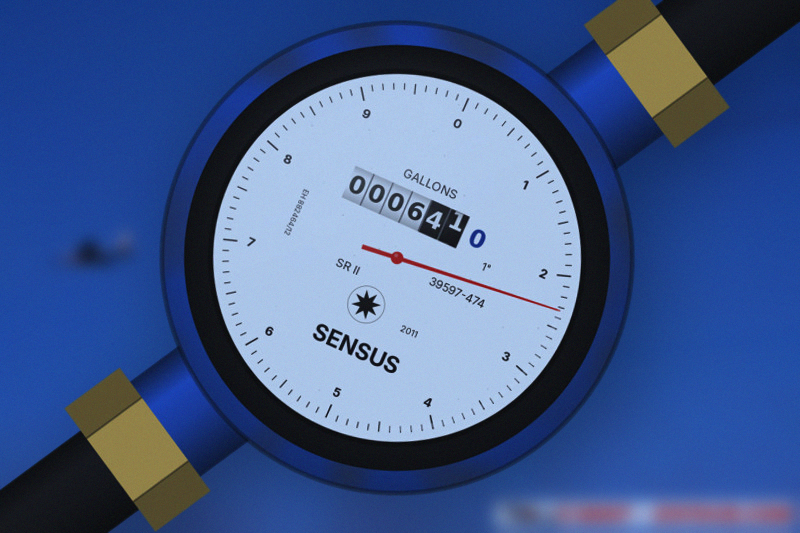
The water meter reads 6412.3 (gal)
